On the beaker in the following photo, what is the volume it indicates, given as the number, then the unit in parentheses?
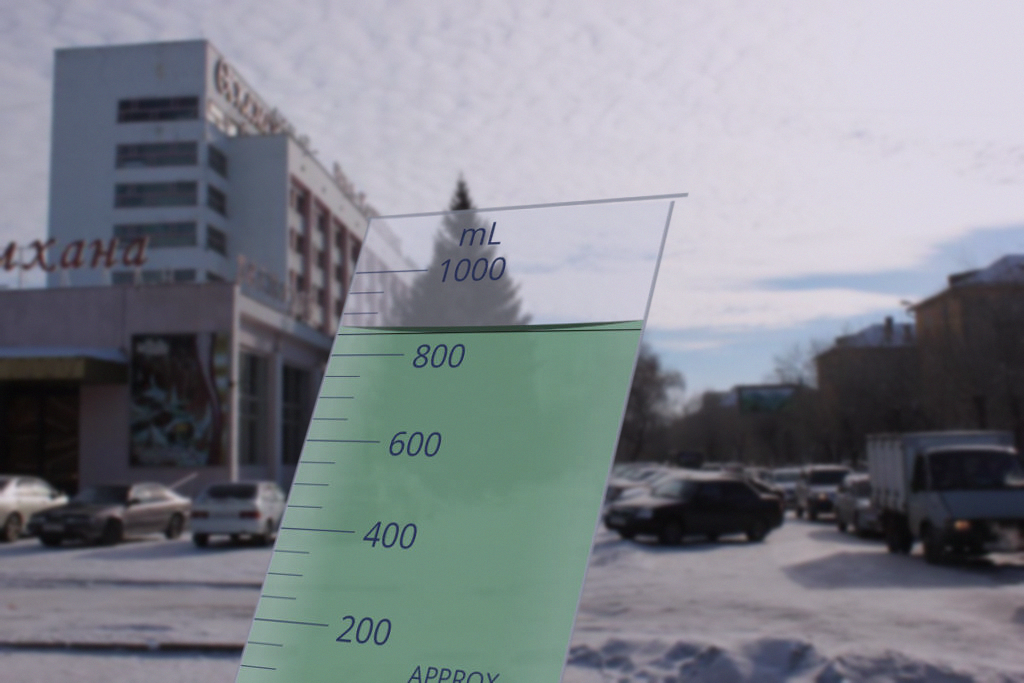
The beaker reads 850 (mL)
